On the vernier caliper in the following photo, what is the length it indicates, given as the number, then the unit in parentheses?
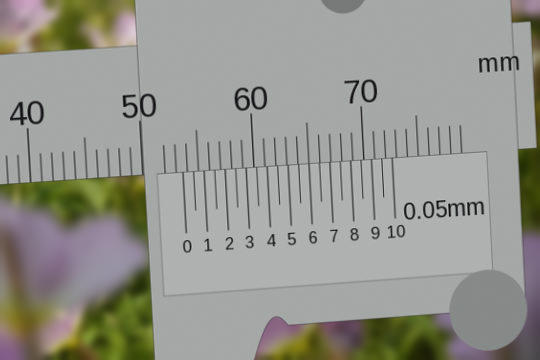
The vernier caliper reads 53.6 (mm)
